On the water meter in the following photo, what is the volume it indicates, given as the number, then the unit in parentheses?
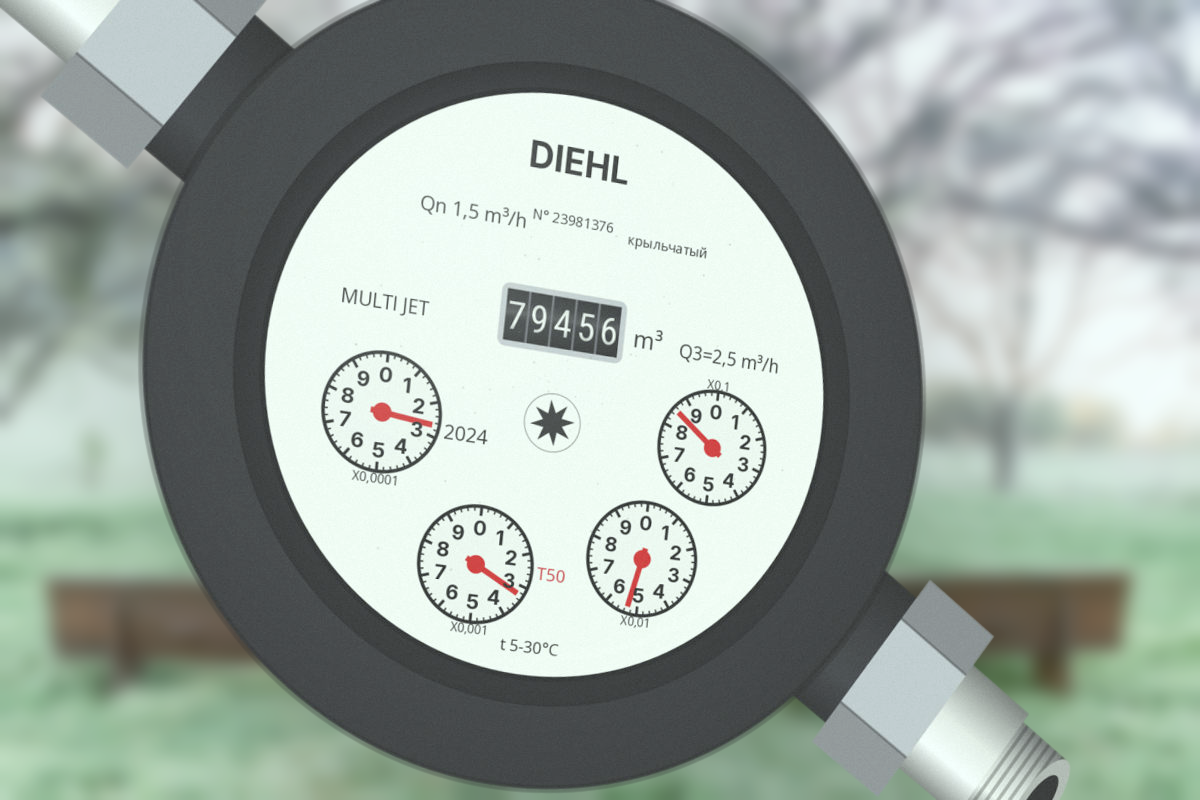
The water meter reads 79456.8532 (m³)
